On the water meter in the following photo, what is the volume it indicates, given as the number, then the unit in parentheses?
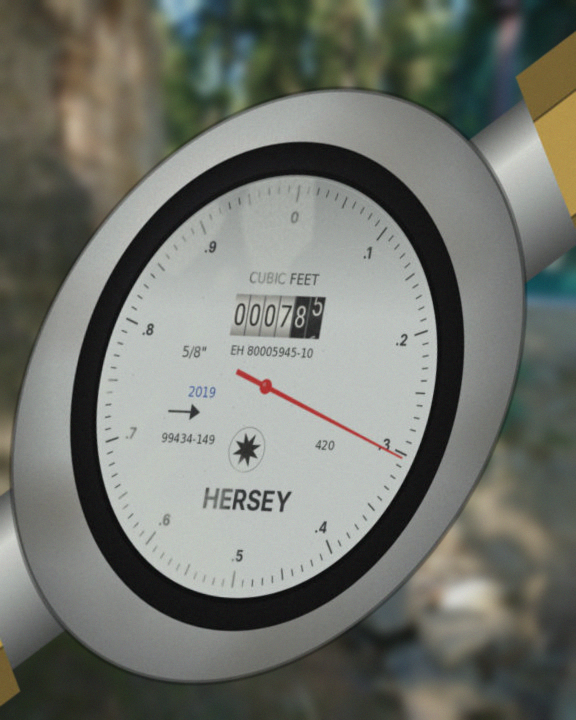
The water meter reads 785.30 (ft³)
